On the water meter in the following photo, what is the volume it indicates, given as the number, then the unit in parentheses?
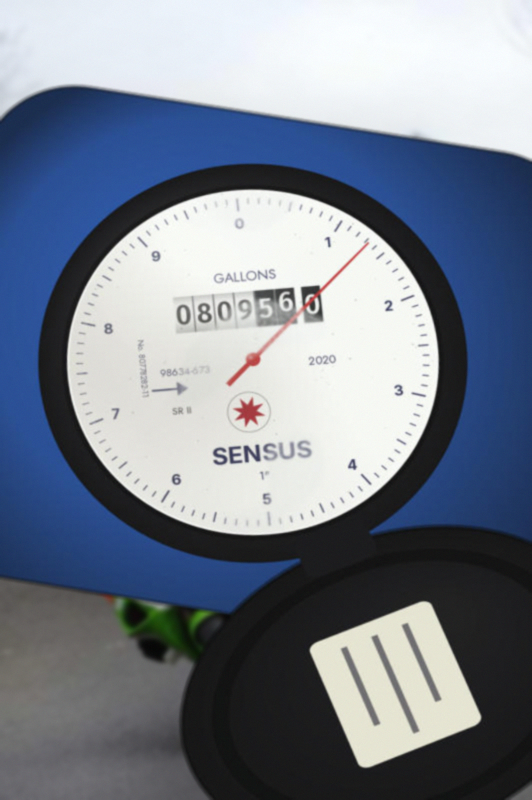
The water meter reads 809561.3 (gal)
